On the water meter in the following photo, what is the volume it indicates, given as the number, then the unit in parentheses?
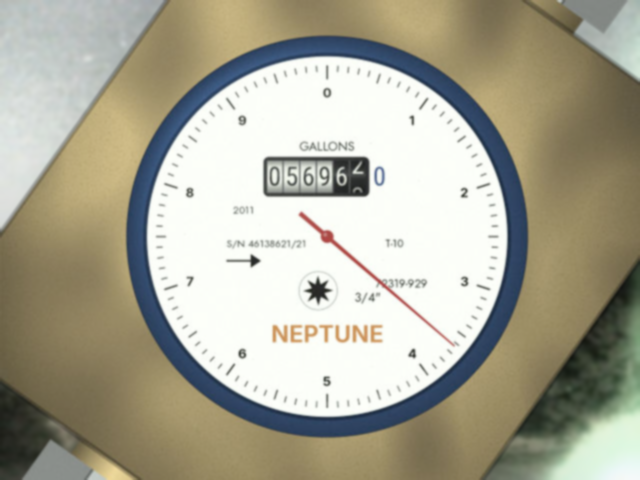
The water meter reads 569623.6 (gal)
